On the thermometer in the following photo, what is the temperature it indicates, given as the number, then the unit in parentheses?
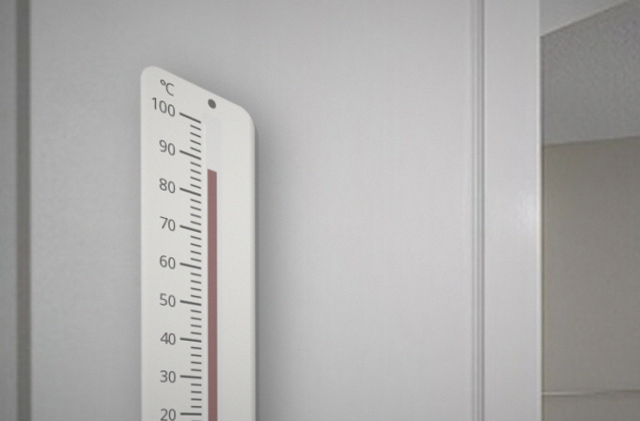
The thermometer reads 88 (°C)
